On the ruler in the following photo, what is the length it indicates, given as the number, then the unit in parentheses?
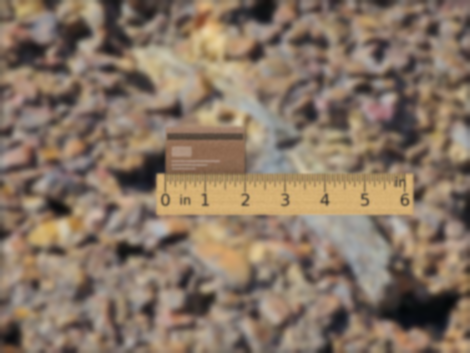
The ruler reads 2 (in)
